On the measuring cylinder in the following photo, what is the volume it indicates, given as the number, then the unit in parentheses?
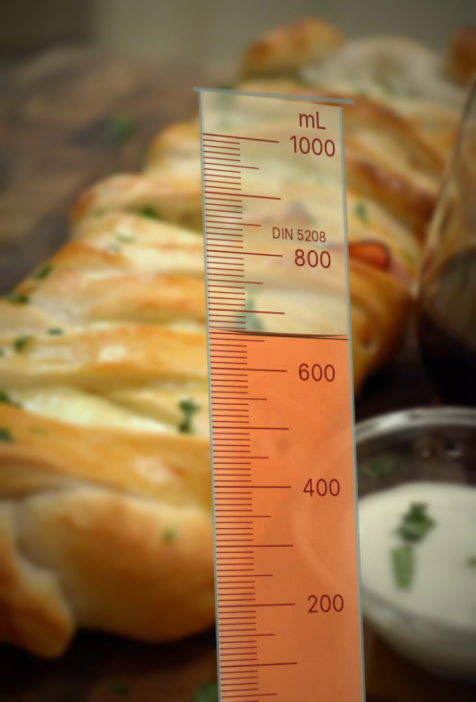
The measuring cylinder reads 660 (mL)
